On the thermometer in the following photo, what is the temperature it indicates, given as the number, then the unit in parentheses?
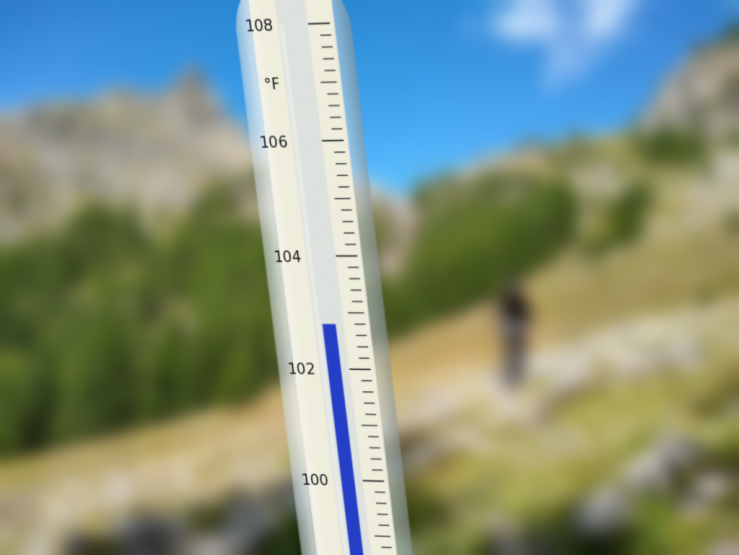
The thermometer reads 102.8 (°F)
